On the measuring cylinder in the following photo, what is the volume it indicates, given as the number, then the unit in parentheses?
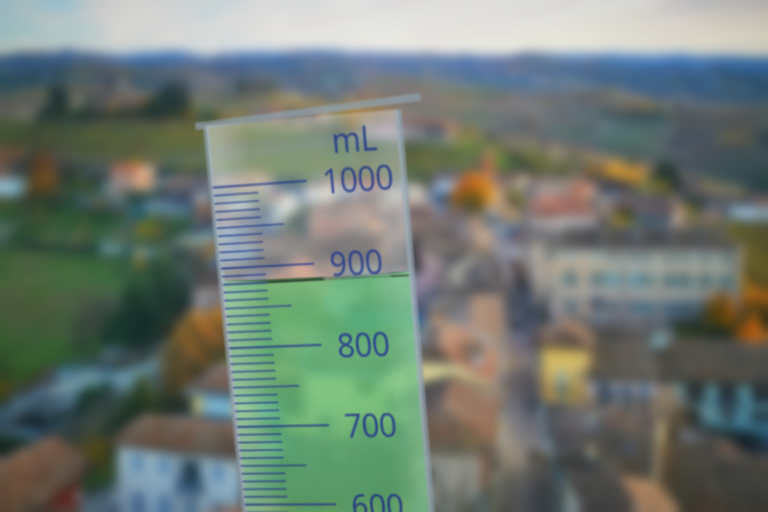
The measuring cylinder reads 880 (mL)
